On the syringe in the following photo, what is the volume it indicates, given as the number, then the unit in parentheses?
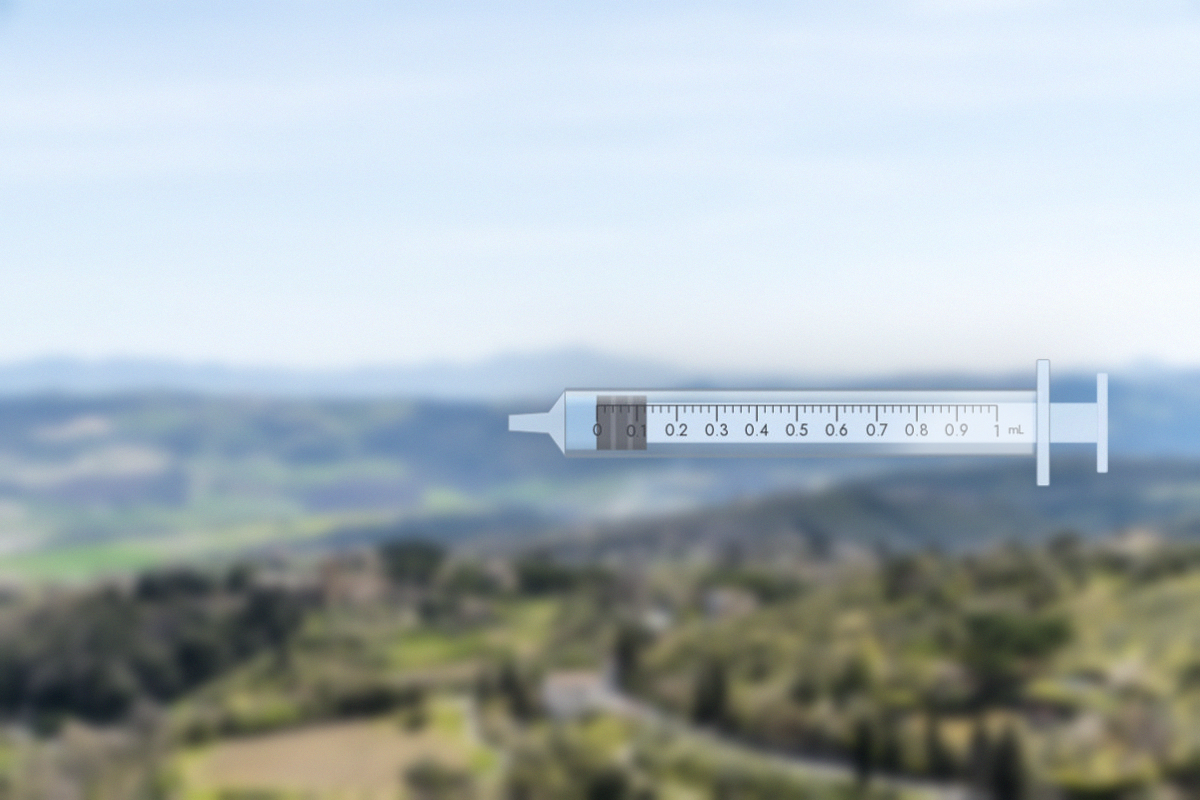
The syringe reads 0 (mL)
